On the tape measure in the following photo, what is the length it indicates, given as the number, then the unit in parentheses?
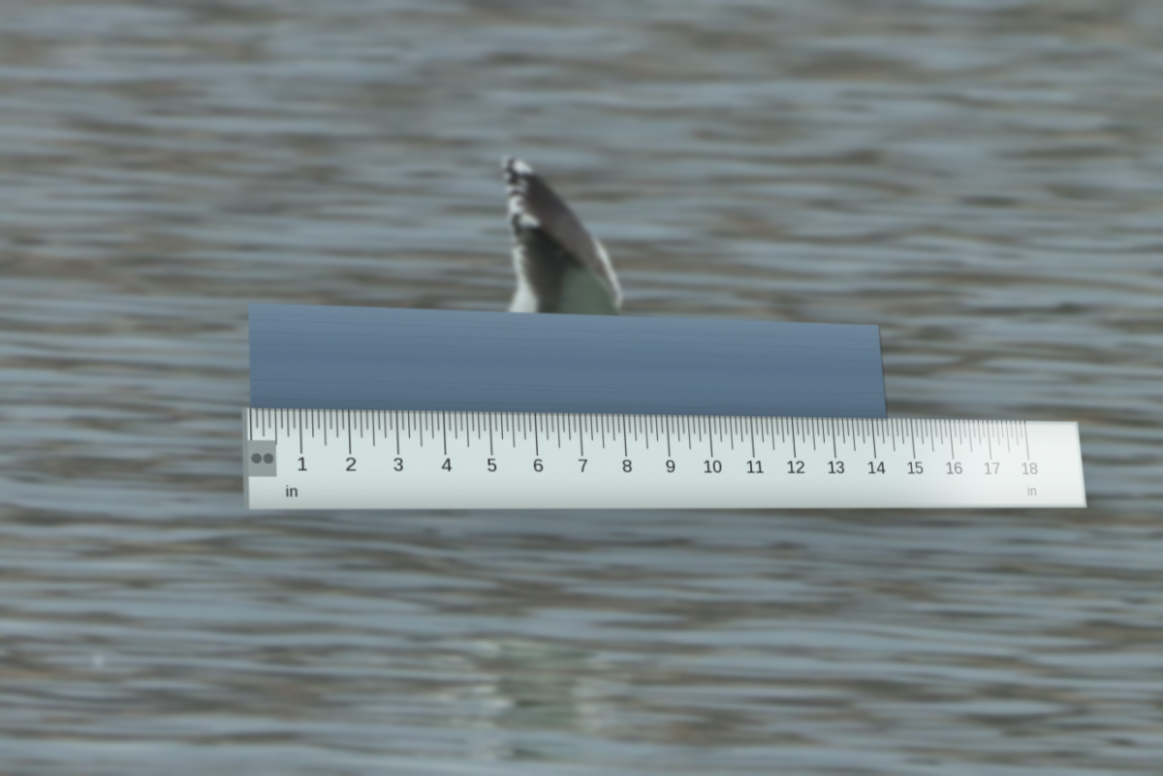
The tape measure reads 14.375 (in)
